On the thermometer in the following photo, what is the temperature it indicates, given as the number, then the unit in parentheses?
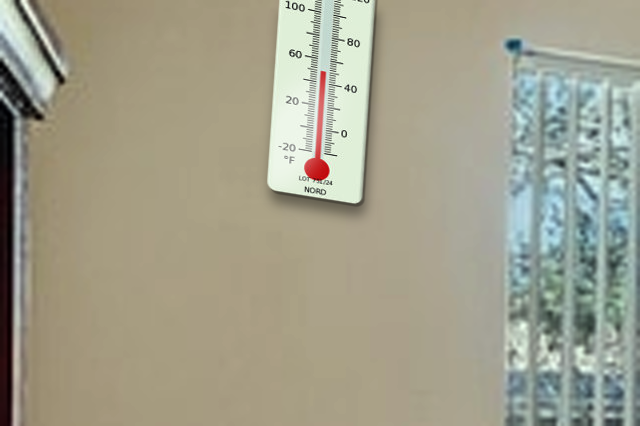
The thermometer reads 50 (°F)
